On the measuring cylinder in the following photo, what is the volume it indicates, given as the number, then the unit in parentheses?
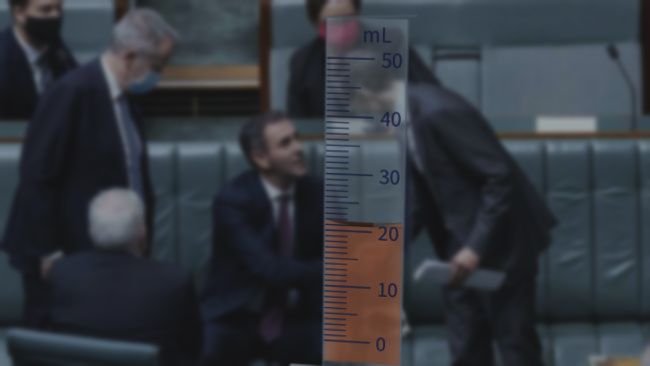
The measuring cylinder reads 21 (mL)
